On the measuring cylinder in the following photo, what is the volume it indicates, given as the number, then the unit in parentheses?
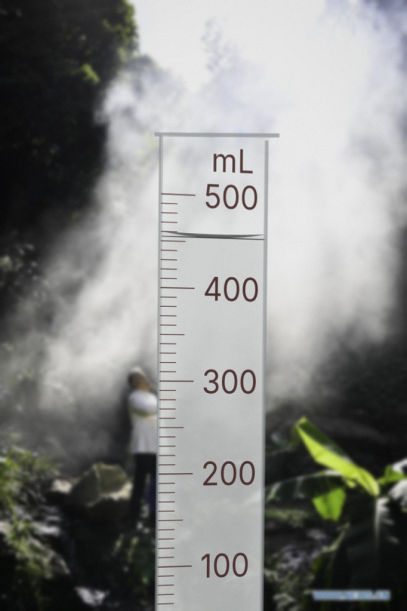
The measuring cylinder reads 455 (mL)
